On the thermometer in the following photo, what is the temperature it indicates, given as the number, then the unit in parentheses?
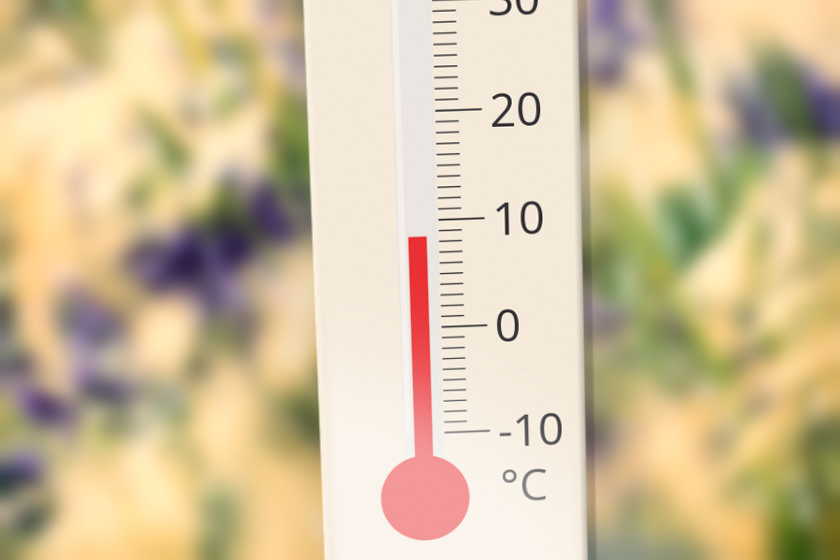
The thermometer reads 8.5 (°C)
